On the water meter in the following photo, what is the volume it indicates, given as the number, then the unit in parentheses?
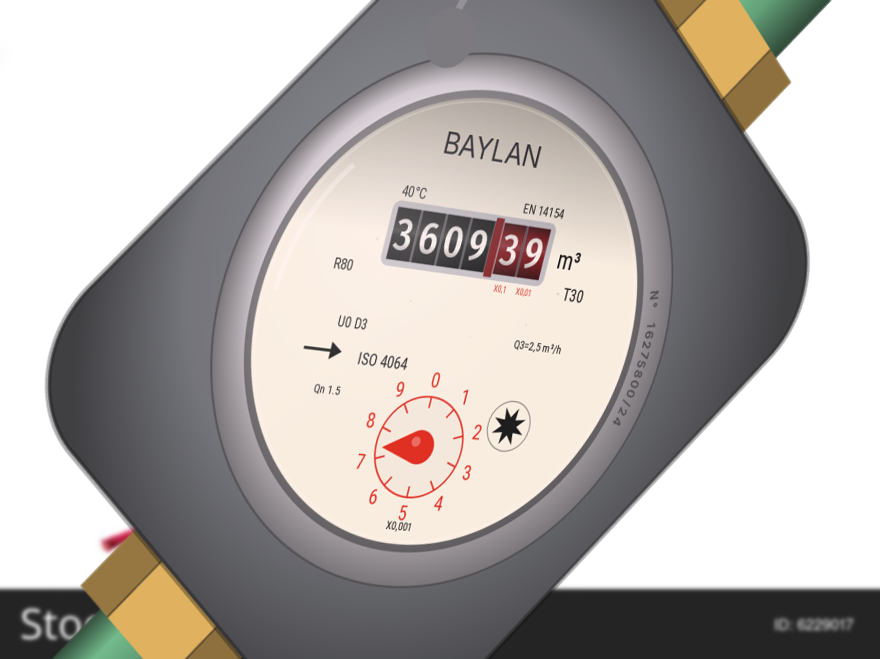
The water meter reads 3609.397 (m³)
